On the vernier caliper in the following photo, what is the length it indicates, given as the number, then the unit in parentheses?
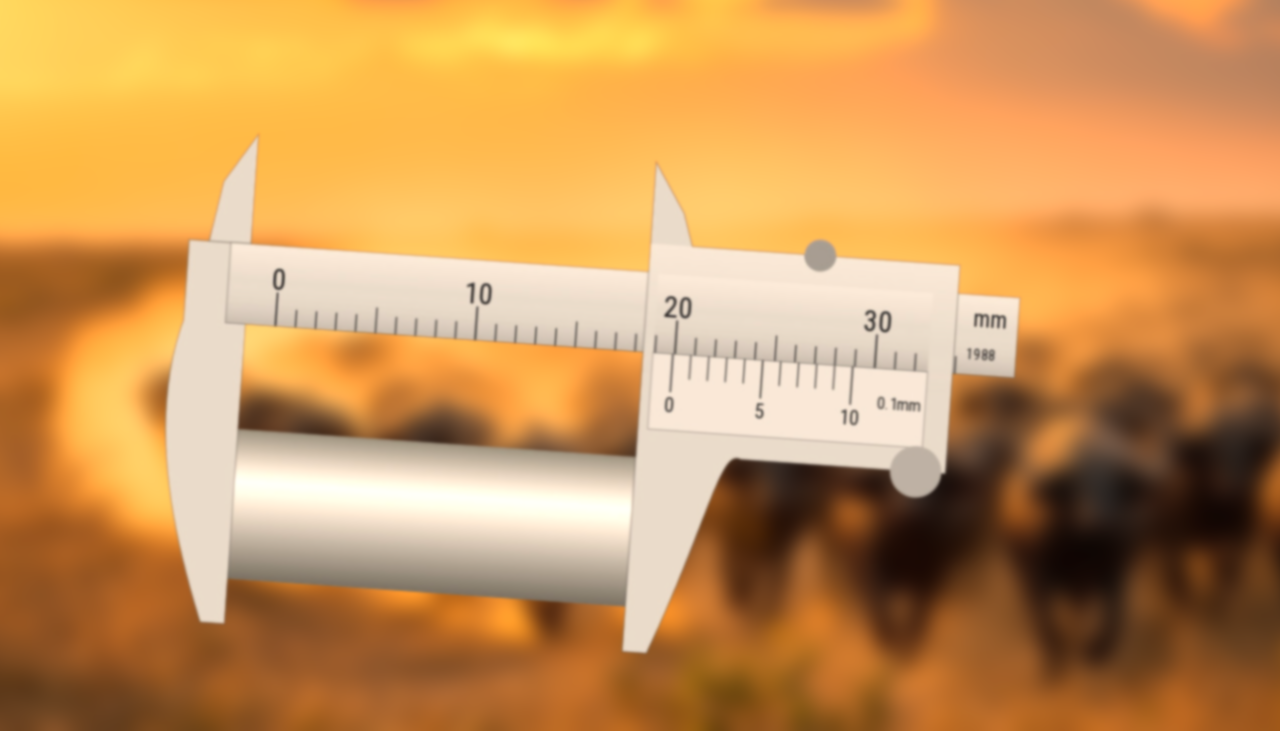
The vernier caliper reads 19.9 (mm)
